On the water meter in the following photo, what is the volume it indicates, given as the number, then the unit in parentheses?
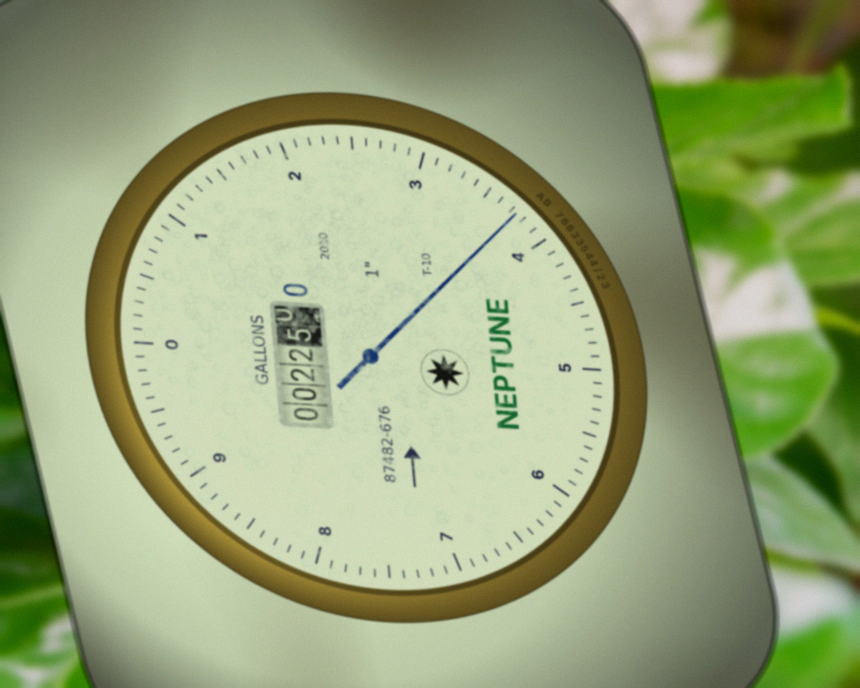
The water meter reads 22503.7 (gal)
